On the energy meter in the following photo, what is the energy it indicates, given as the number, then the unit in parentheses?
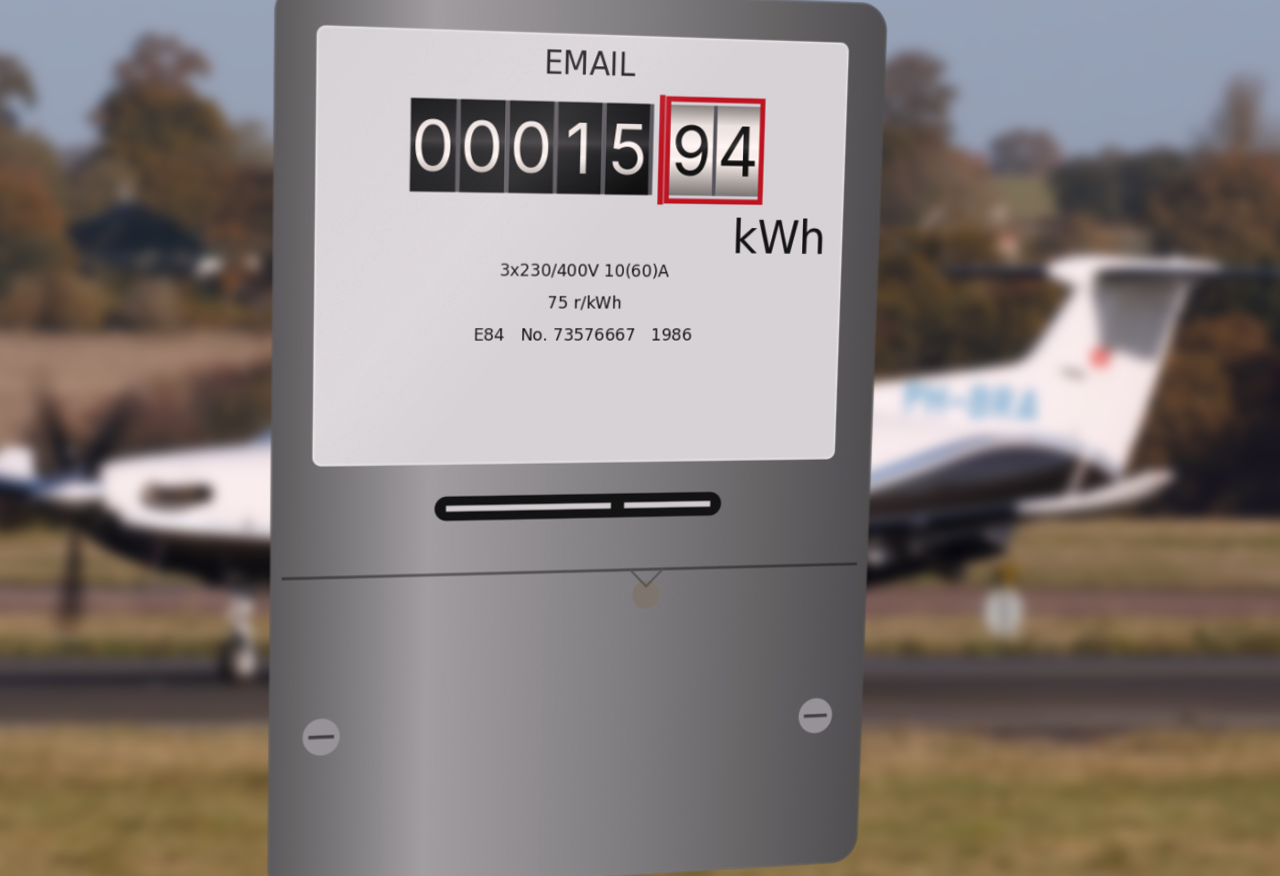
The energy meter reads 15.94 (kWh)
